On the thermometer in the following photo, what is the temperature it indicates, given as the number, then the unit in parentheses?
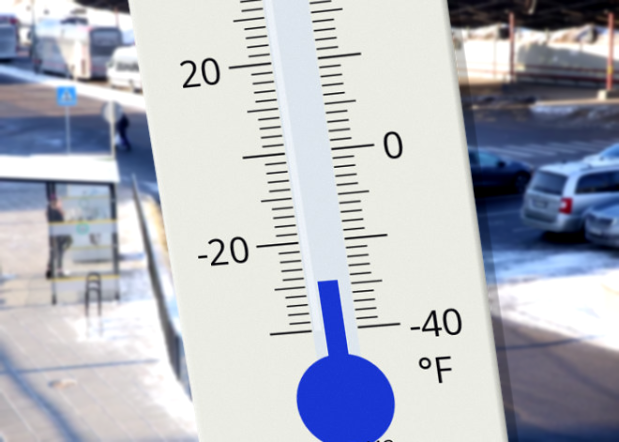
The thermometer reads -29 (°F)
